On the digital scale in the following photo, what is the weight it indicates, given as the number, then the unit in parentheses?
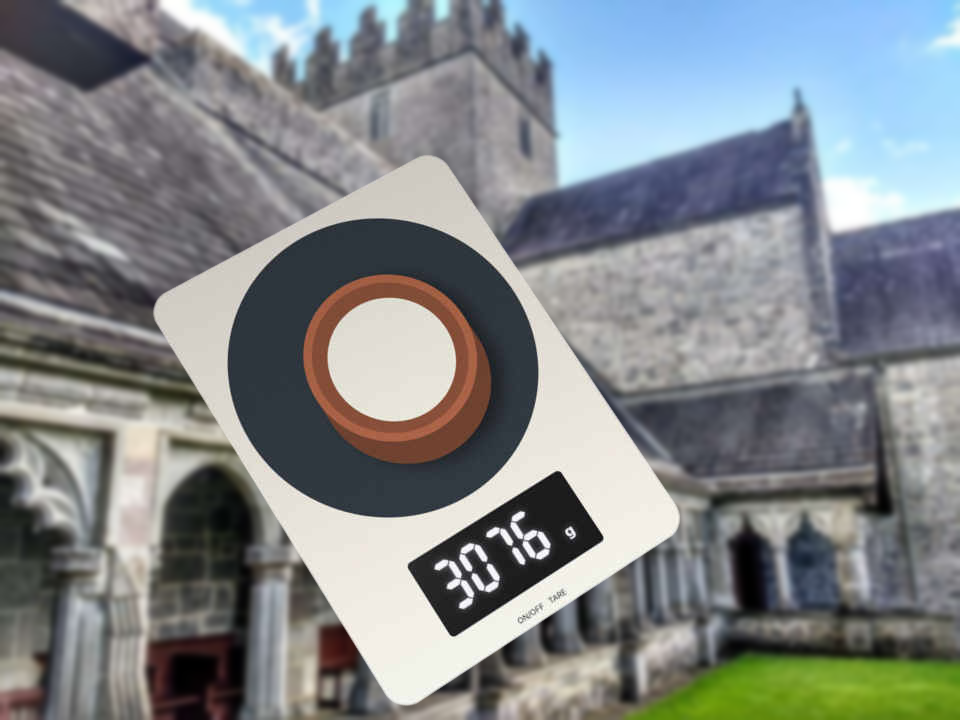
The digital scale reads 3076 (g)
